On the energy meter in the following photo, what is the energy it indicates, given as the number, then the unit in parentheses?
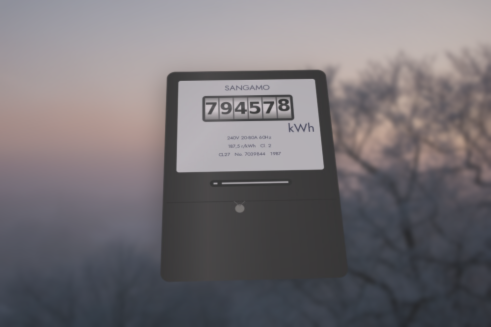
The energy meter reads 794578 (kWh)
